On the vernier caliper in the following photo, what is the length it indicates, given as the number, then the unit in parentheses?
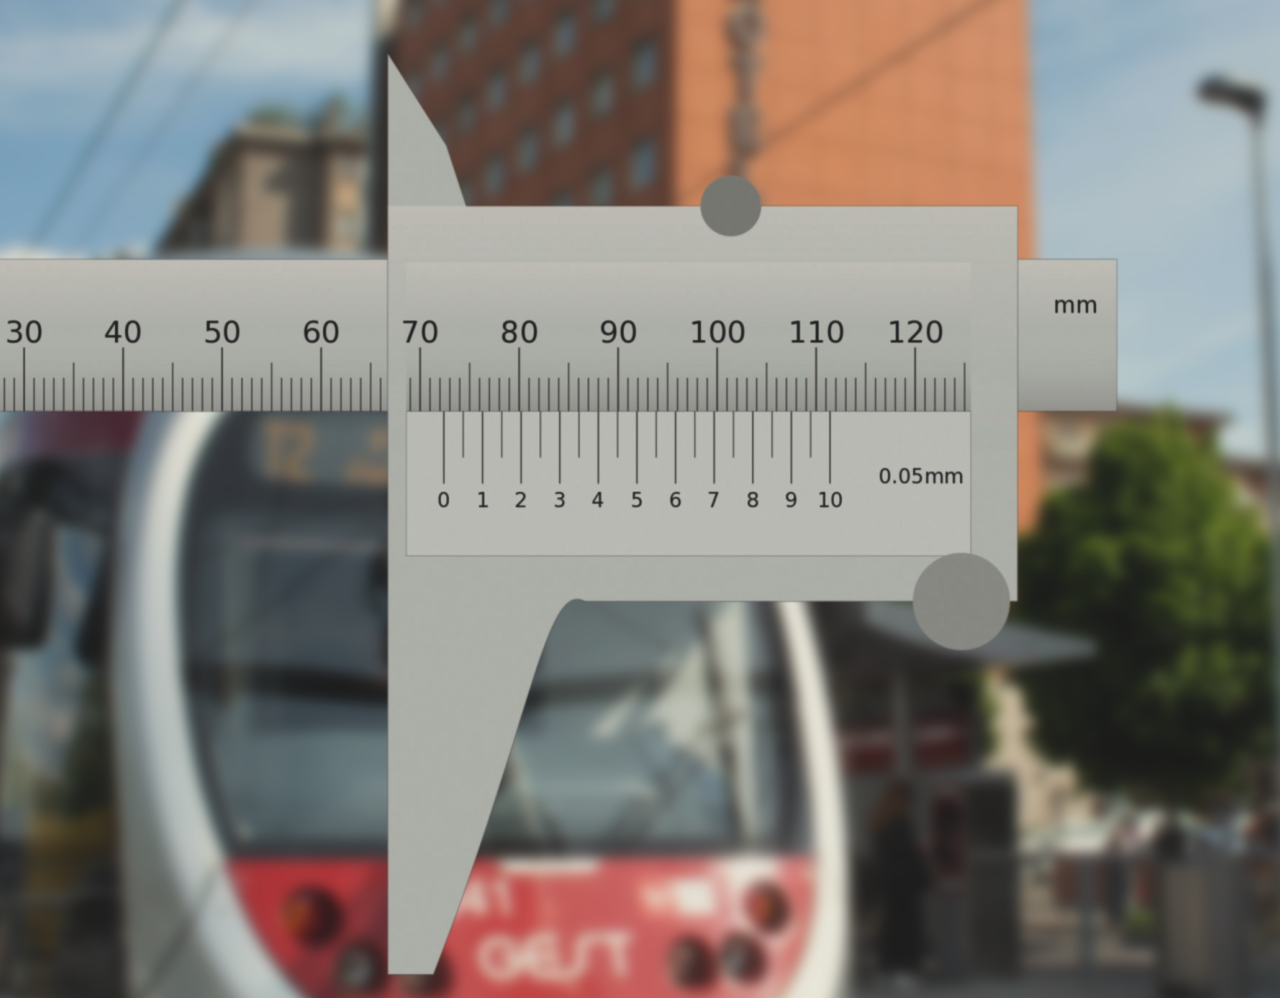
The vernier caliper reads 72.4 (mm)
